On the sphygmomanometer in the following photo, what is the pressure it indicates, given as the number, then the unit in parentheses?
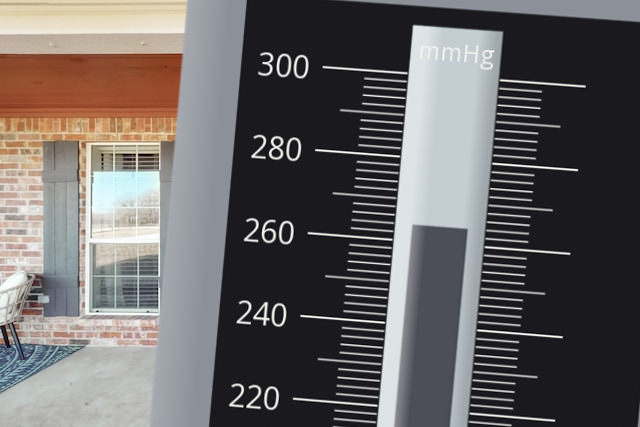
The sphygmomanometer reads 264 (mmHg)
